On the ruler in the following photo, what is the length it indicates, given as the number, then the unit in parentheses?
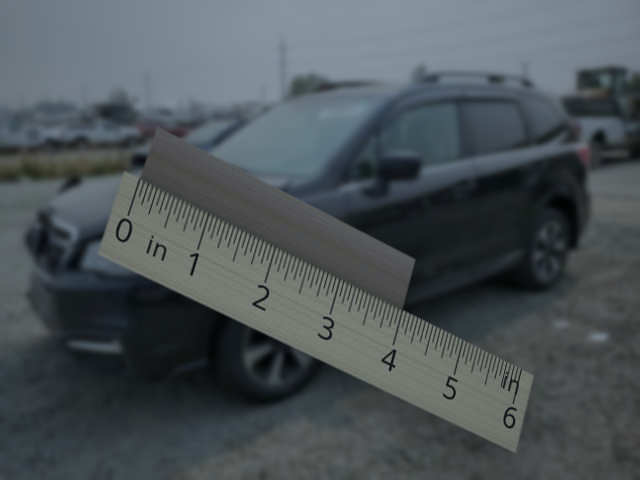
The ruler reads 4 (in)
